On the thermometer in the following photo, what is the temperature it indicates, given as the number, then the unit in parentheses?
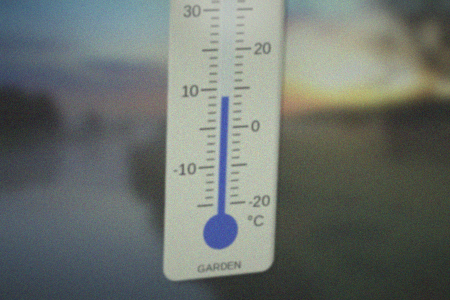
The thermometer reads 8 (°C)
